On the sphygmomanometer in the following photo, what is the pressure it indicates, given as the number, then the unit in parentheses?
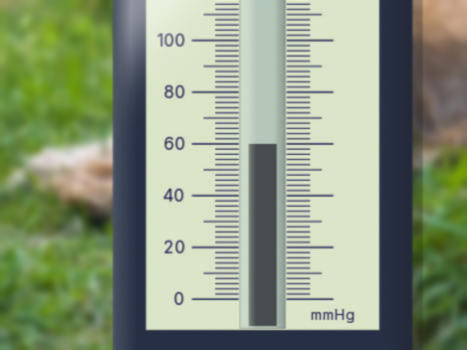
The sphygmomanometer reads 60 (mmHg)
